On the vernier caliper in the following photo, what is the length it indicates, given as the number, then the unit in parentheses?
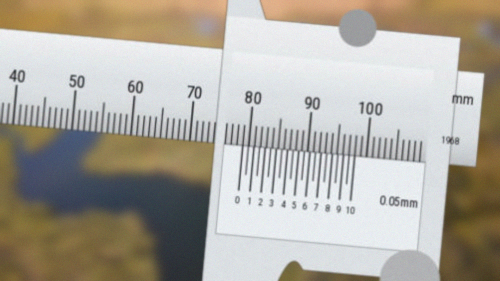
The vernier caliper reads 79.0 (mm)
